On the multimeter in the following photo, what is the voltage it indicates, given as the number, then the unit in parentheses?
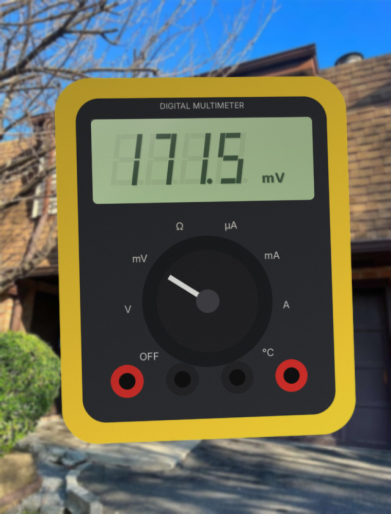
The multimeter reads 171.5 (mV)
